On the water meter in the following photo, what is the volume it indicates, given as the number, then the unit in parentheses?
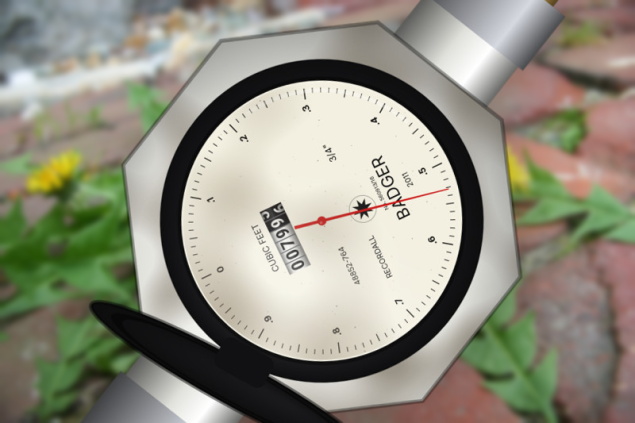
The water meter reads 7995.53 (ft³)
